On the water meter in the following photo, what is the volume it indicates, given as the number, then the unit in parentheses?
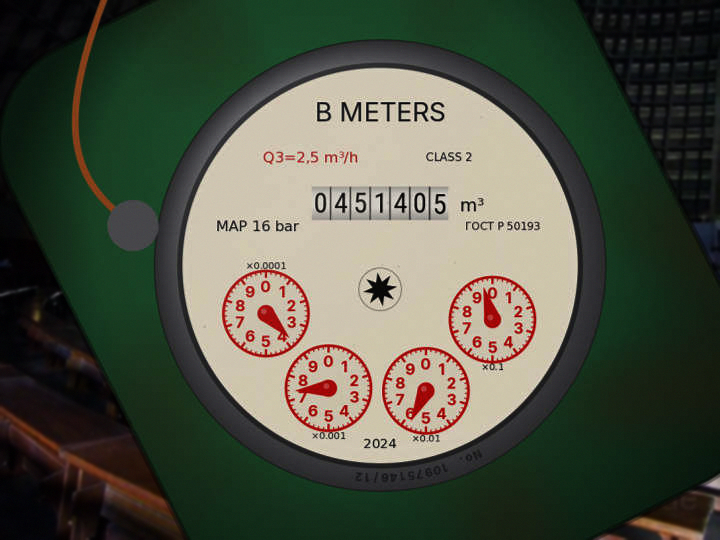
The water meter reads 451404.9573 (m³)
